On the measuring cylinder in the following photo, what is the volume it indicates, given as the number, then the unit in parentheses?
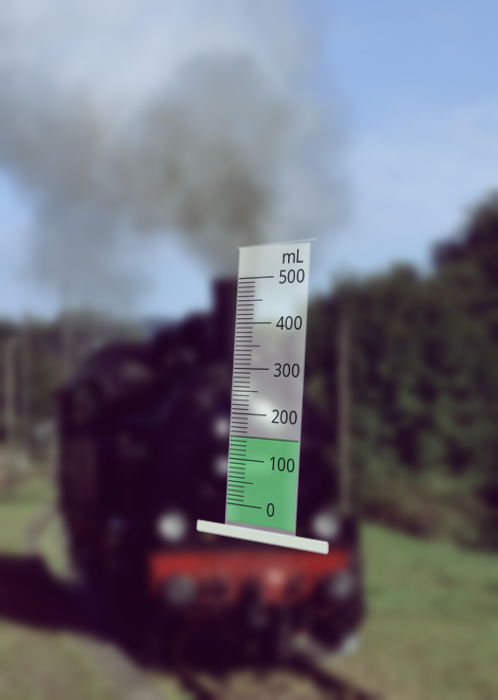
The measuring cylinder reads 150 (mL)
